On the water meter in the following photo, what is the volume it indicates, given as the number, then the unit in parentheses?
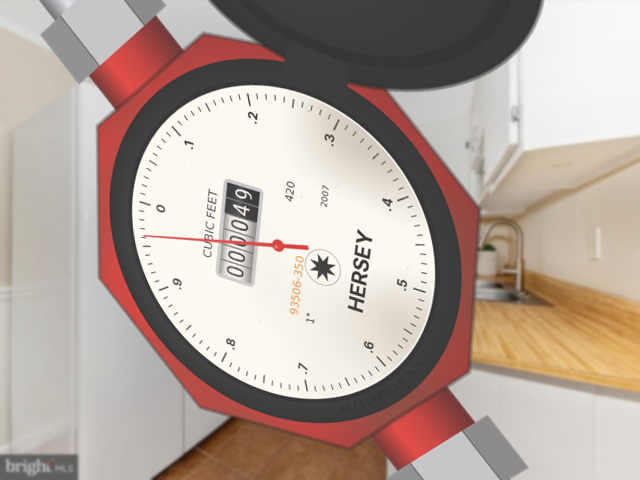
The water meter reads 48.96 (ft³)
